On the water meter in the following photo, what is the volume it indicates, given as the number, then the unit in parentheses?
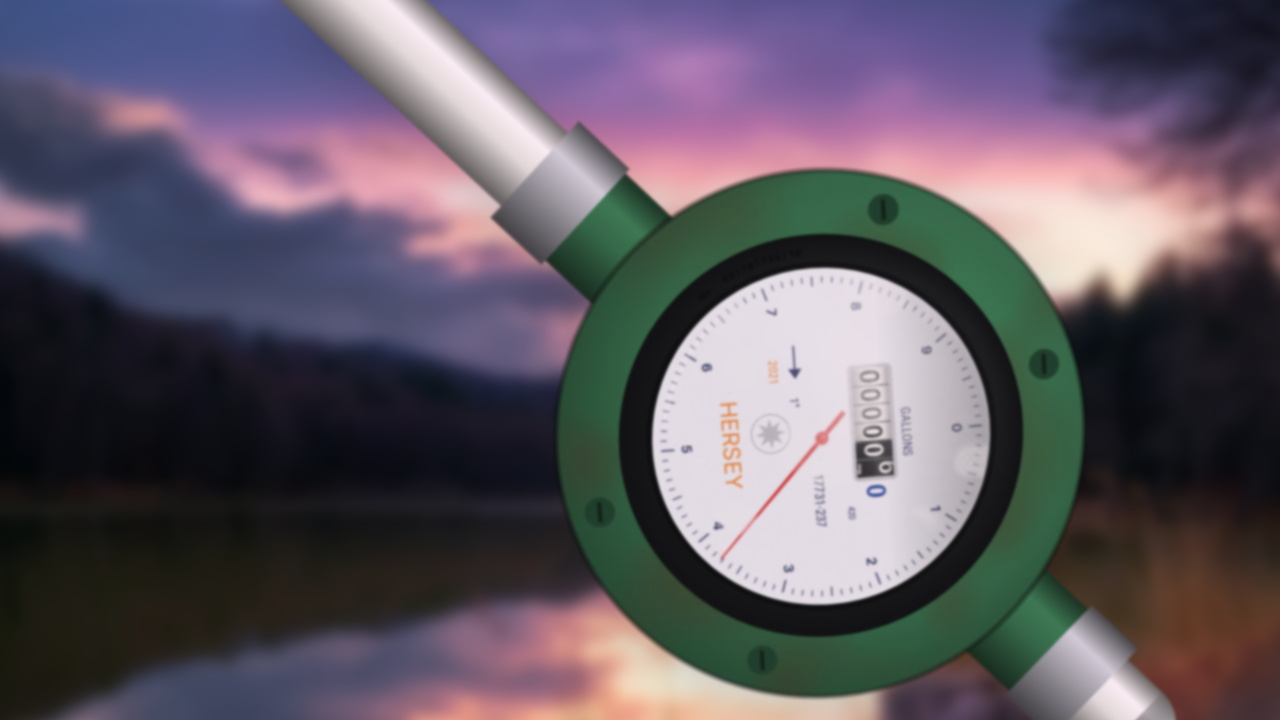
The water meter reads 63.7 (gal)
